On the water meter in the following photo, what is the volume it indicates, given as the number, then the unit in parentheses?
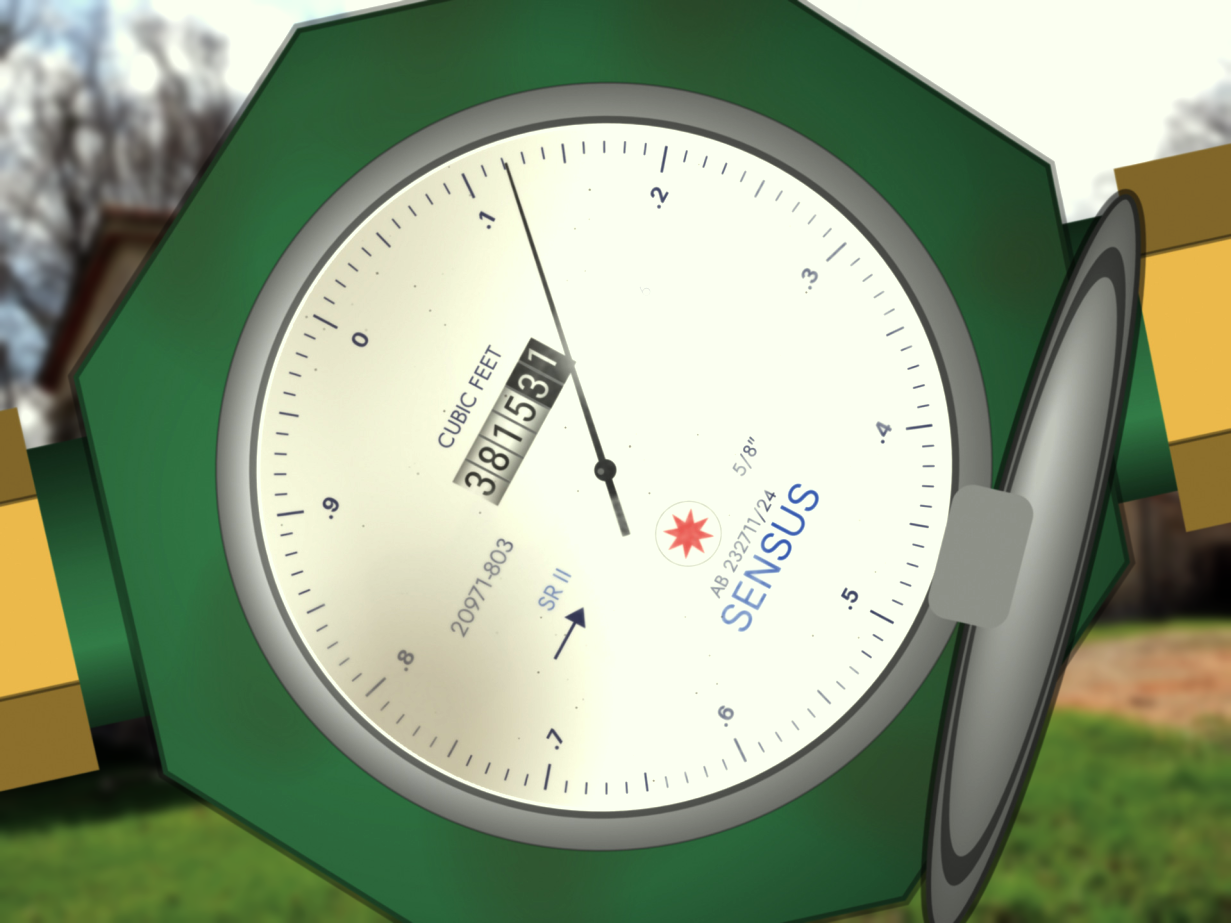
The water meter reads 381531.12 (ft³)
